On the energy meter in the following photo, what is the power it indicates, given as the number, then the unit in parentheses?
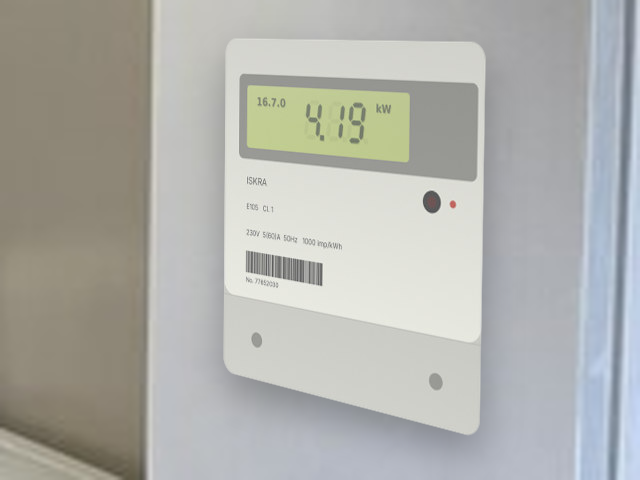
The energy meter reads 4.19 (kW)
